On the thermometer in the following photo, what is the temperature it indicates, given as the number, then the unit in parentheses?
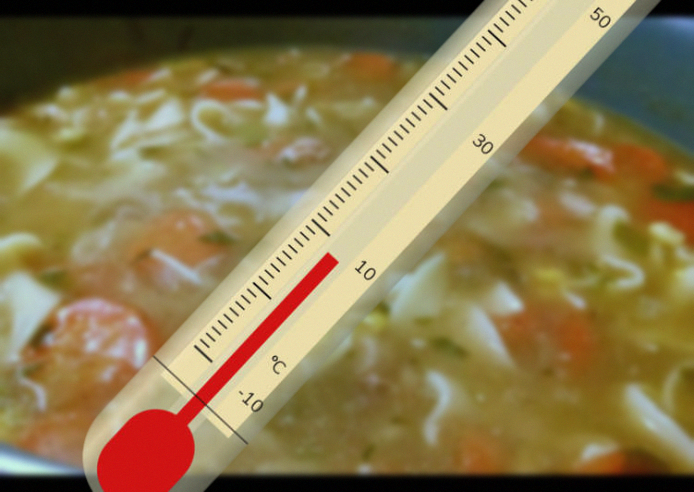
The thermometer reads 8.5 (°C)
